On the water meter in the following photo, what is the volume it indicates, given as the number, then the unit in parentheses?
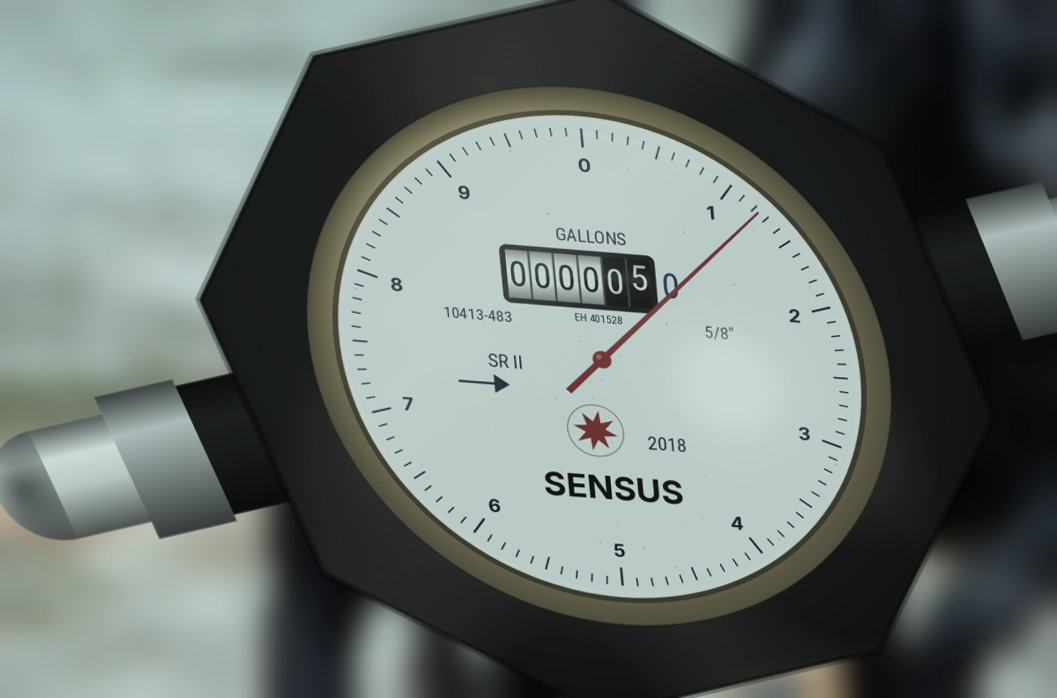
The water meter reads 51.2 (gal)
